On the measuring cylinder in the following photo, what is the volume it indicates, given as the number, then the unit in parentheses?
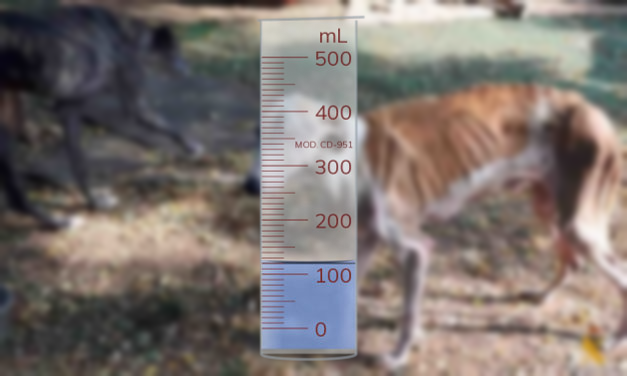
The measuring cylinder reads 120 (mL)
